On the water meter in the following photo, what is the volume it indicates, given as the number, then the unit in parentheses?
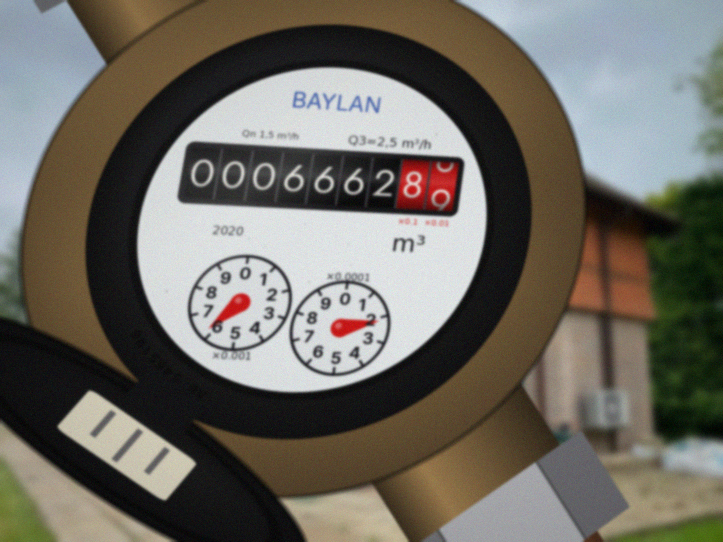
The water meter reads 6662.8862 (m³)
